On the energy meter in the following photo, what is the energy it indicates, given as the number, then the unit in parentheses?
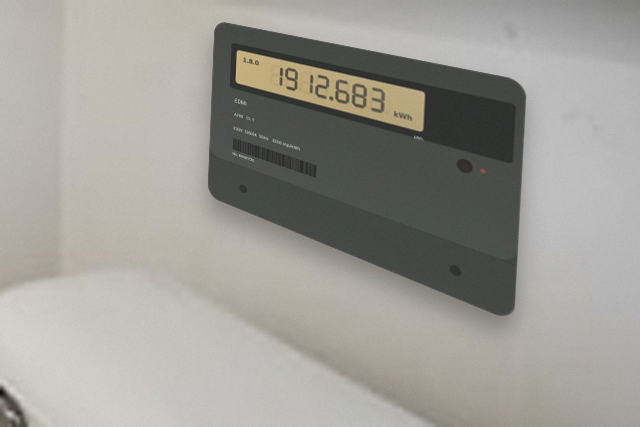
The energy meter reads 1912.683 (kWh)
